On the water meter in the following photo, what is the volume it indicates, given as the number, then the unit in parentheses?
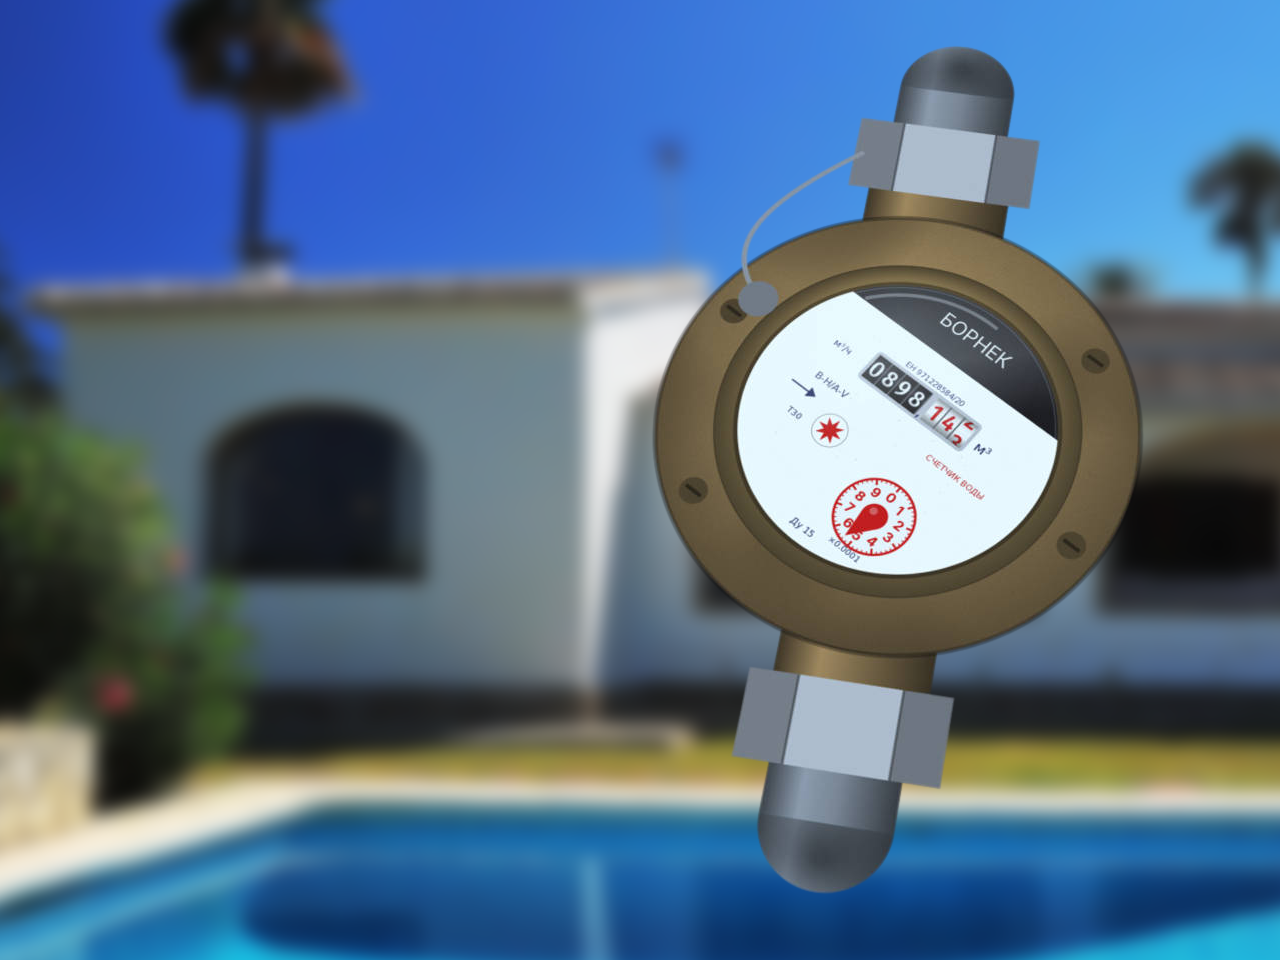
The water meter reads 898.1425 (m³)
